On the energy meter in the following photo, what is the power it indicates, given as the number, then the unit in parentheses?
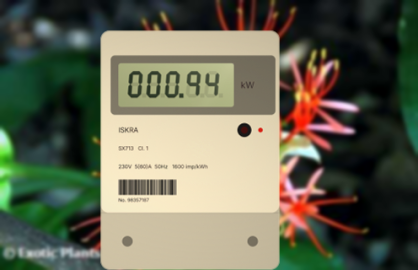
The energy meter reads 0.94 (kW)
